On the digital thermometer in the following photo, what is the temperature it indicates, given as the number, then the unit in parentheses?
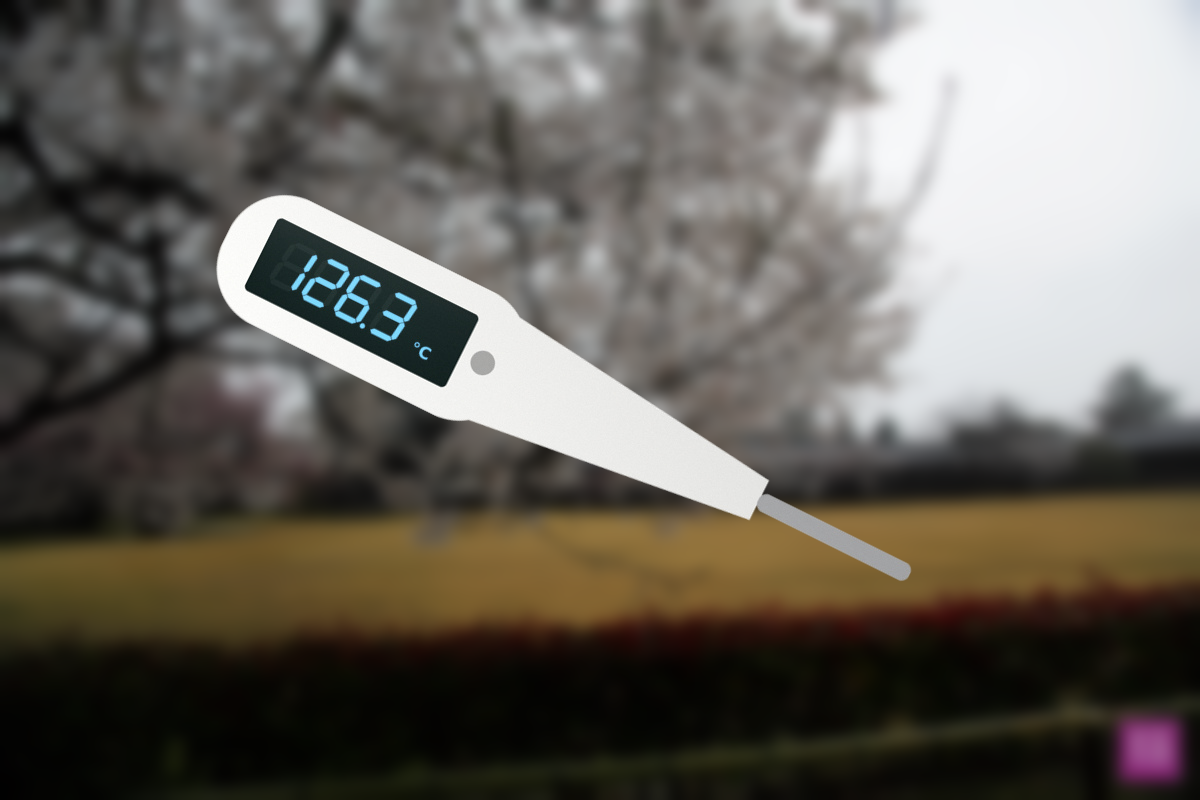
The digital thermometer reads 126.3 (°C)
